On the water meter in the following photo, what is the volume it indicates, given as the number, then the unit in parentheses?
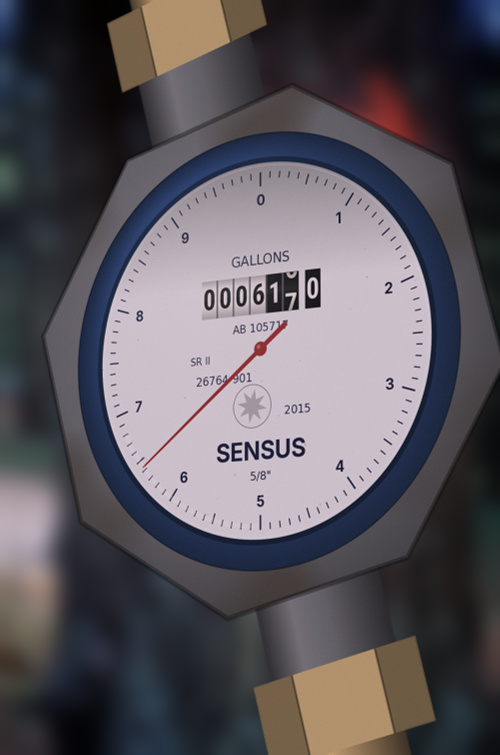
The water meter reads 6166.4 (gal)
